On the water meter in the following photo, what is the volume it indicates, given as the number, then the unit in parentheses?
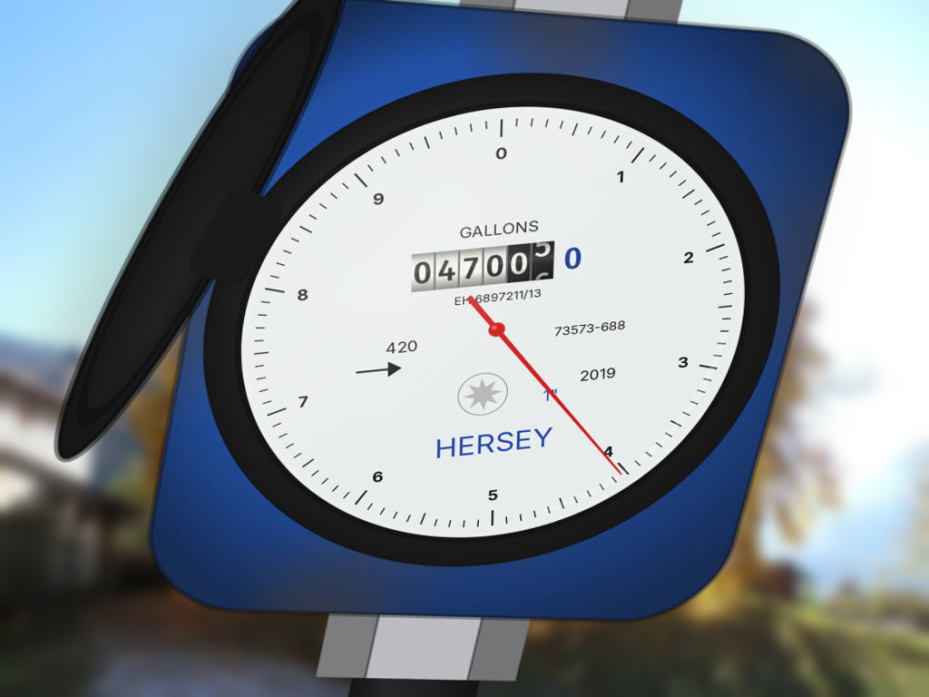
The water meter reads 470054.0 (gal)
